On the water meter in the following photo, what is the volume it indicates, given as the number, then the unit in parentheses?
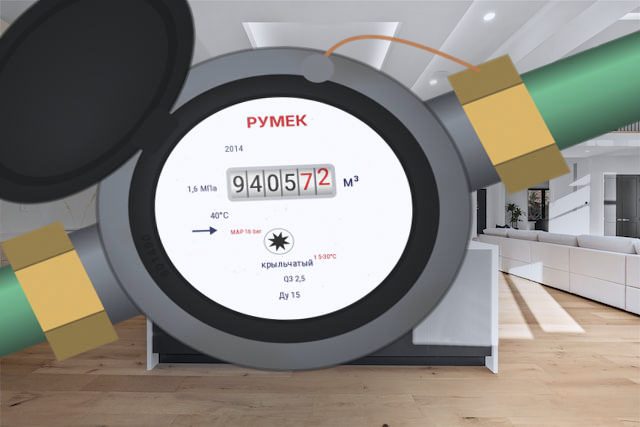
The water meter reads 9405.72 (m³)
